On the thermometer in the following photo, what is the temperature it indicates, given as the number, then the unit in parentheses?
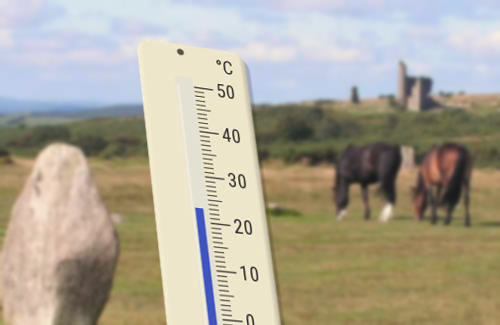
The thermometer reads 23 (°C)
